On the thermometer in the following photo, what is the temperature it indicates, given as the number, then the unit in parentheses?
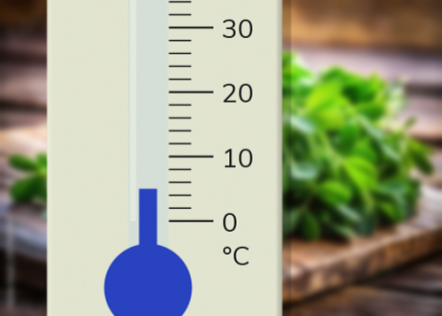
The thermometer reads 5 (°C)
